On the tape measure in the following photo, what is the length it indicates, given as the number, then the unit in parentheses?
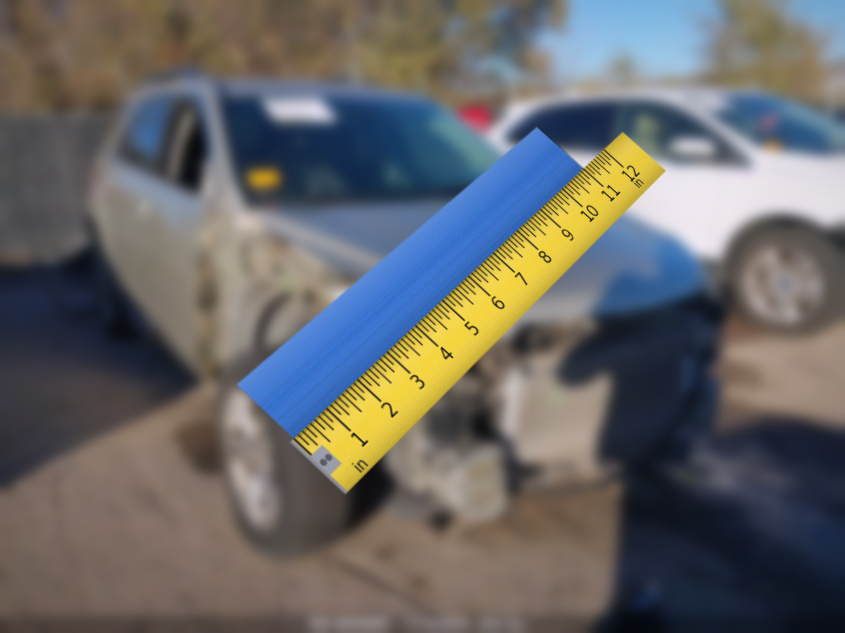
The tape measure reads 11 (in)
